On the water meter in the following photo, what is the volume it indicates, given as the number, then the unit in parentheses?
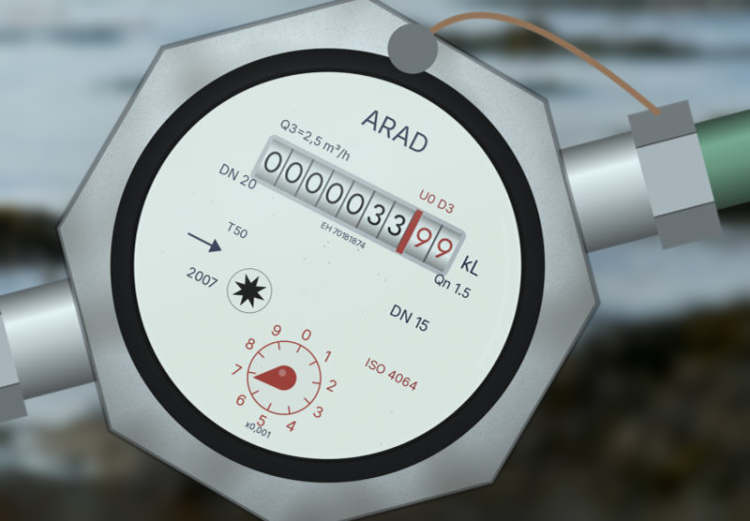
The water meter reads 33.996 (kL)
